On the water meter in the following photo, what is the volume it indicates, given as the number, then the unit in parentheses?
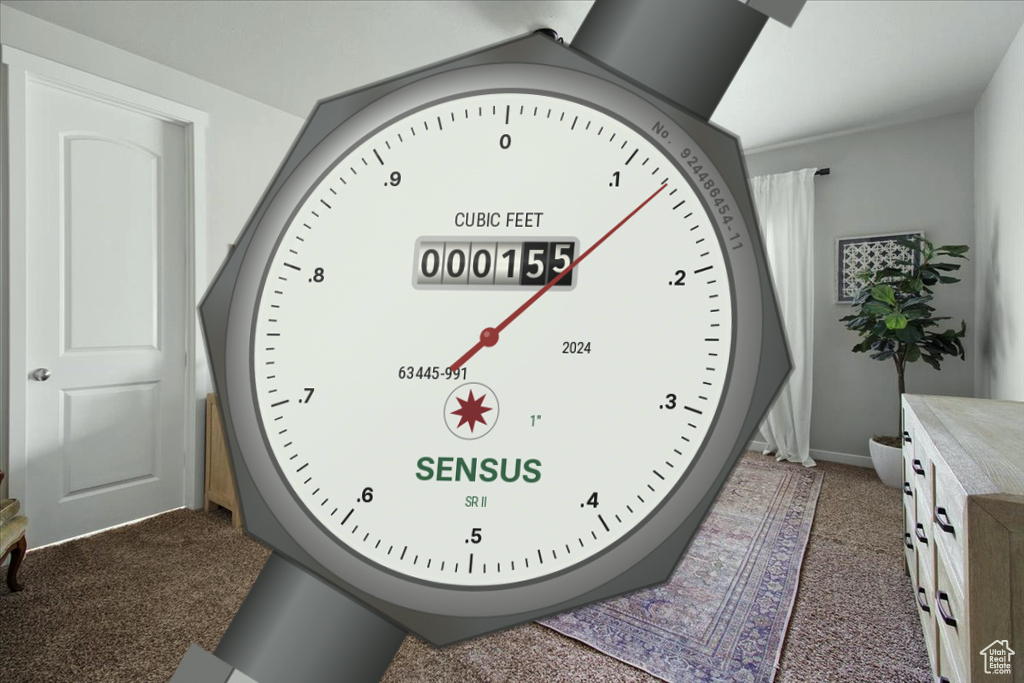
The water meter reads 155.13 (ft³)
